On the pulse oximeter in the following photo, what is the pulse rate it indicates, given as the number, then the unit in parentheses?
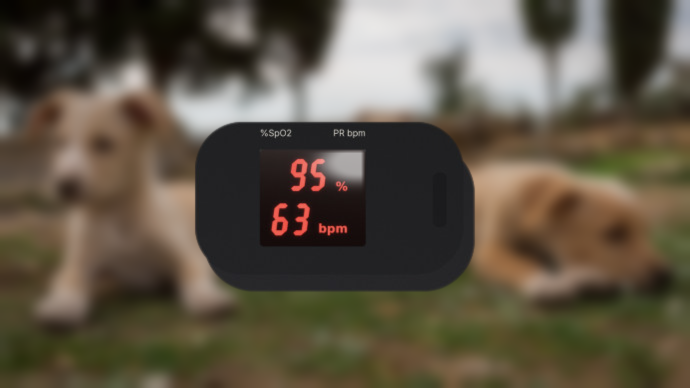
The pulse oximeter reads 63 (bpm)
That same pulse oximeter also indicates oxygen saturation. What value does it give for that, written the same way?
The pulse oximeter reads 95 (%)
